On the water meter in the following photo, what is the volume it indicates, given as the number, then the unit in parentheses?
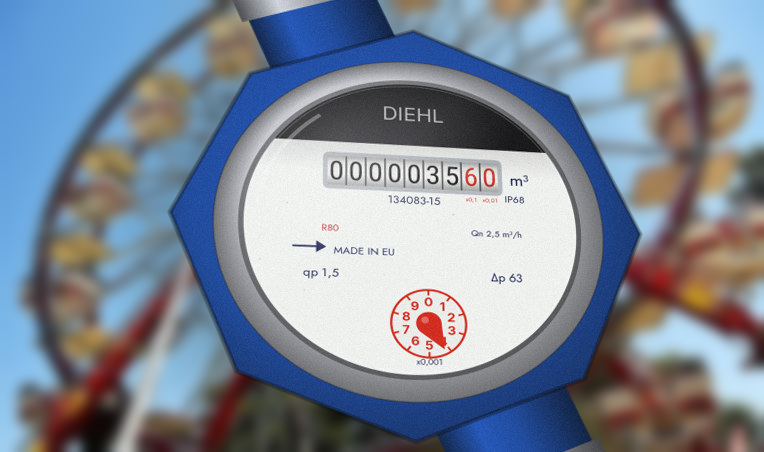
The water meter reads 35.604 (m³)
